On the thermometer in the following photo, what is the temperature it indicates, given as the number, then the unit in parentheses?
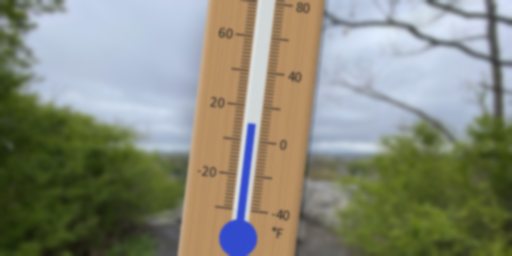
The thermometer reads 10 (°F)
